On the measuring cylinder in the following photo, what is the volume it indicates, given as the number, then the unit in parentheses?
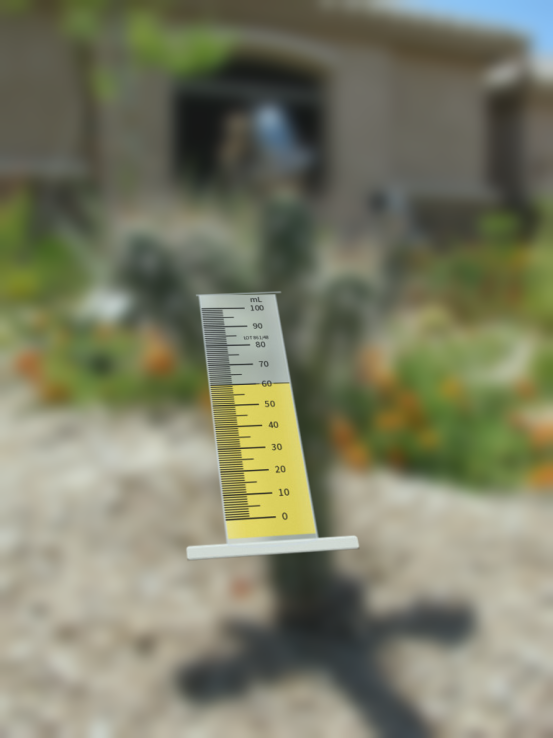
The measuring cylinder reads 60 (mL)
